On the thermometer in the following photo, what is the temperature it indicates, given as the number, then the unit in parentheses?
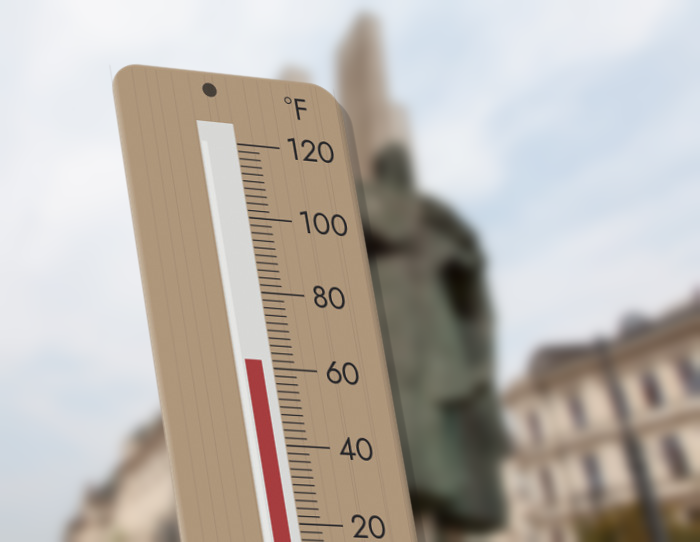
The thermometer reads 62 (°F)
